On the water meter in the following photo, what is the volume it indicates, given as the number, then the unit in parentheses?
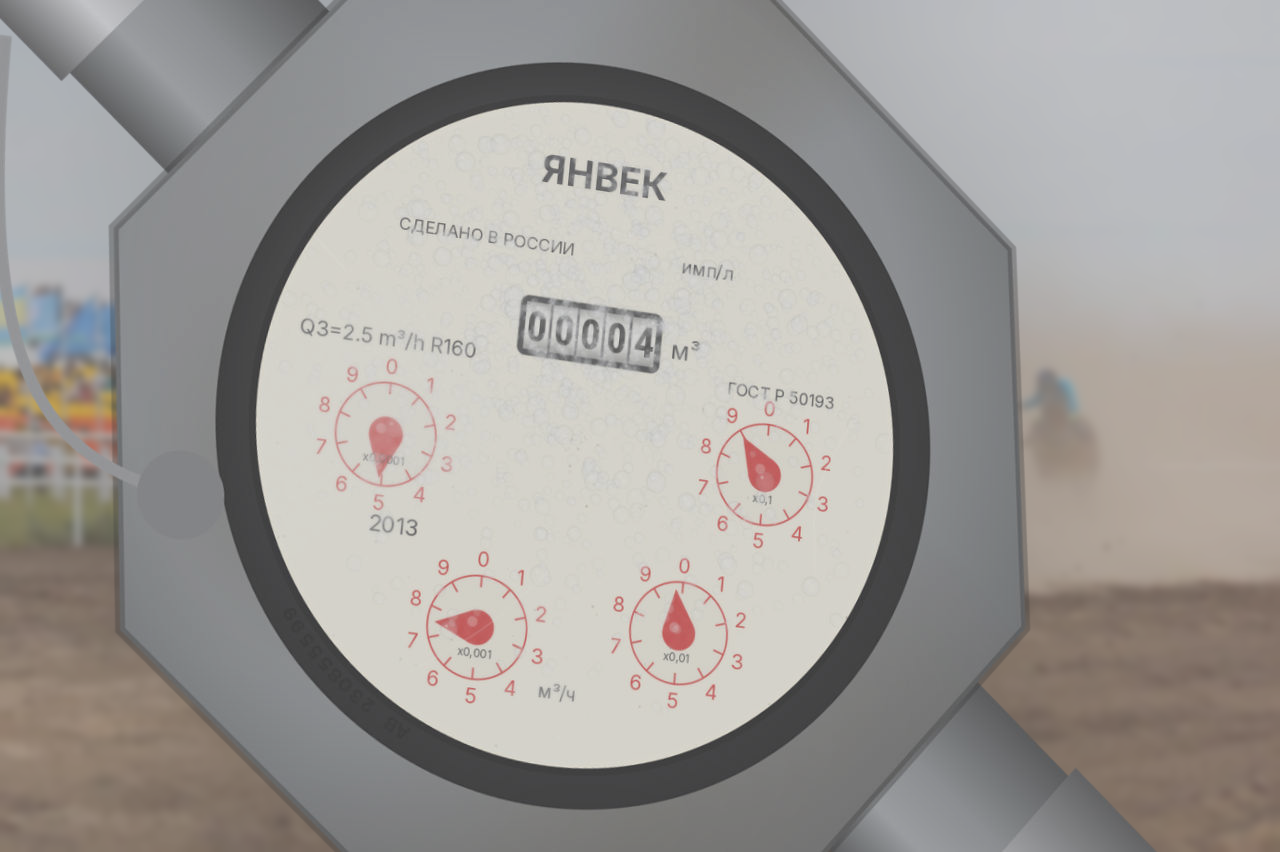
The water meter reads 4.8975 (m³)
